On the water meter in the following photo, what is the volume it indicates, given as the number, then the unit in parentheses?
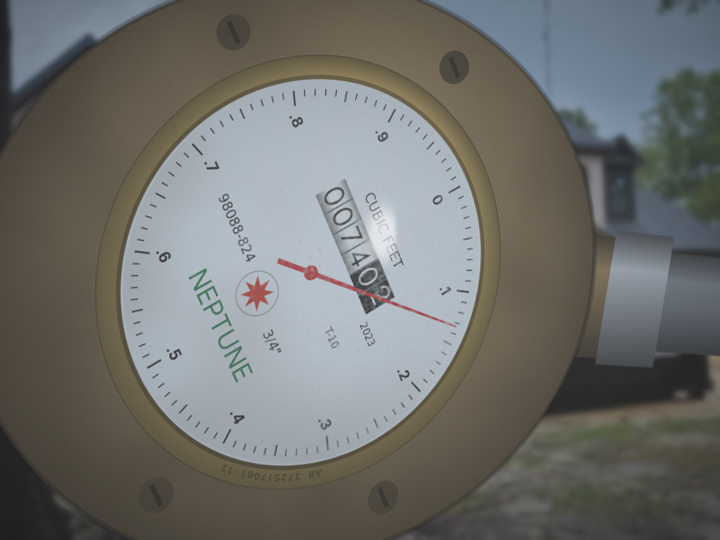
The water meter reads 7402.13 (ft³)
